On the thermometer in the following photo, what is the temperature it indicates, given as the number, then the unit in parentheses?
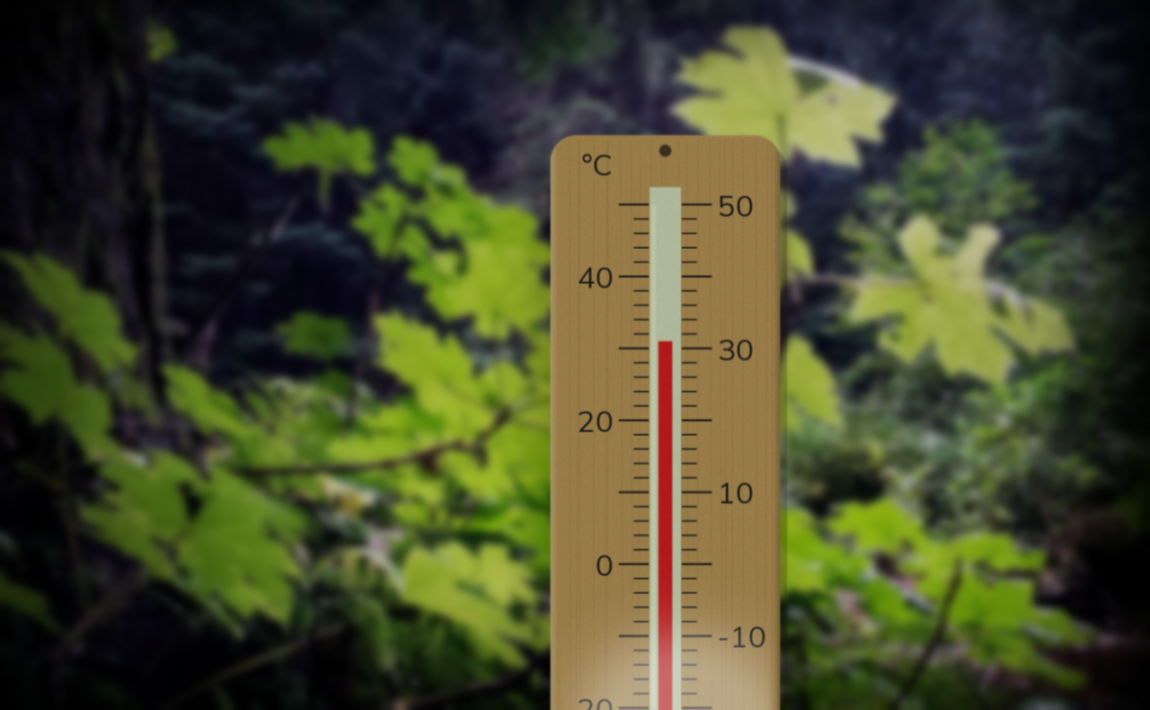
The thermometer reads 31 (°C)
